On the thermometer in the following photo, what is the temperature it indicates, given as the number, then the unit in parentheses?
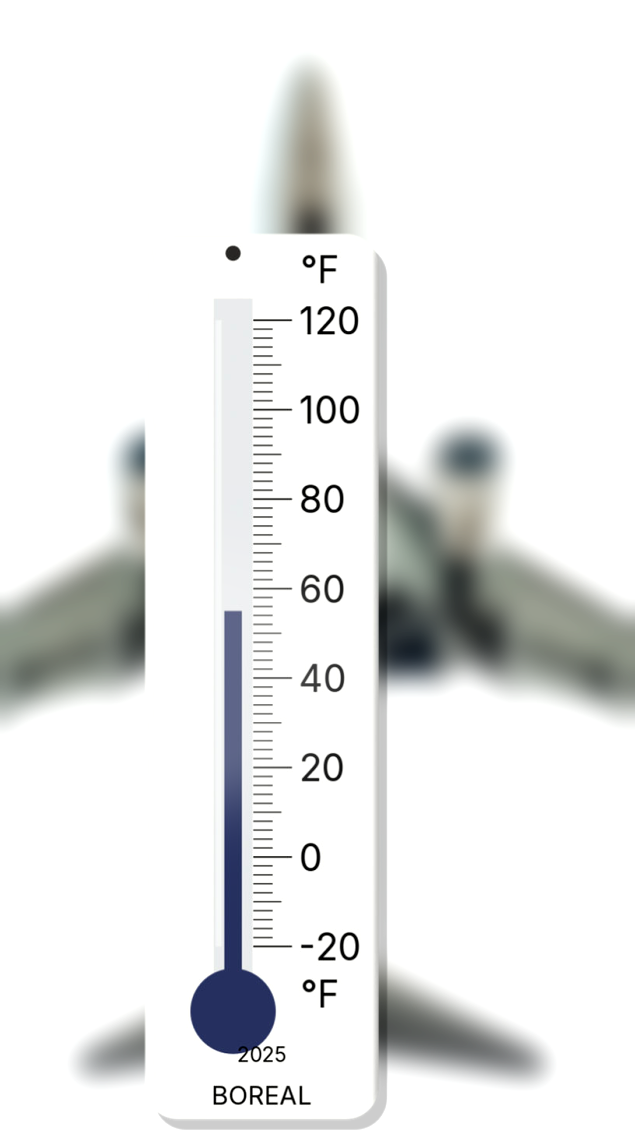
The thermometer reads 55 (°F)
